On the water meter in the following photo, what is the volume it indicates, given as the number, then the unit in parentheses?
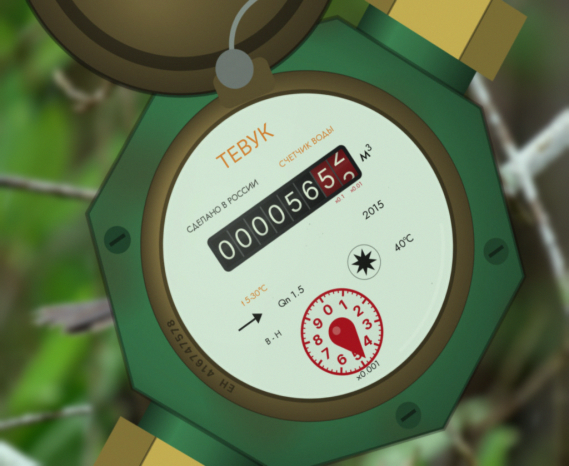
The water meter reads 56.524 (m³)
